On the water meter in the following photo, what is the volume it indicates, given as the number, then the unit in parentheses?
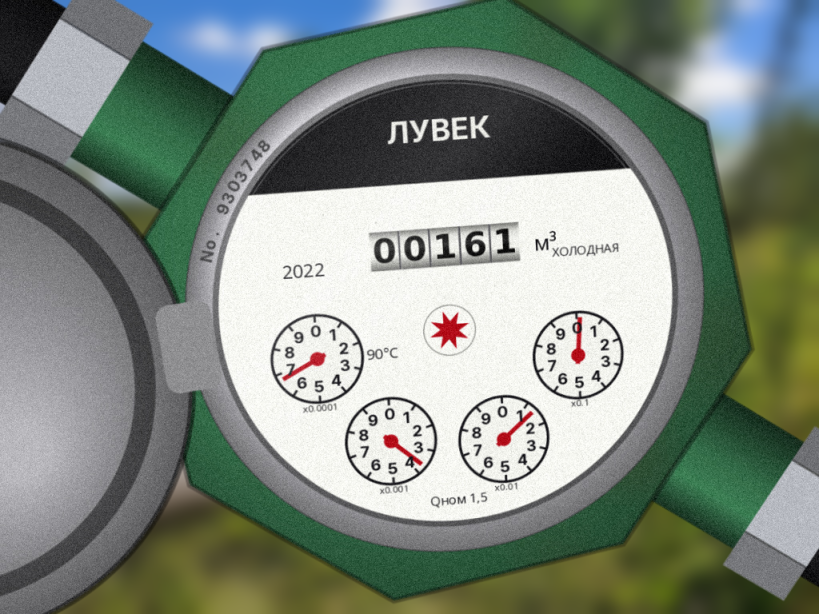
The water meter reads 161.0136 (m³)
